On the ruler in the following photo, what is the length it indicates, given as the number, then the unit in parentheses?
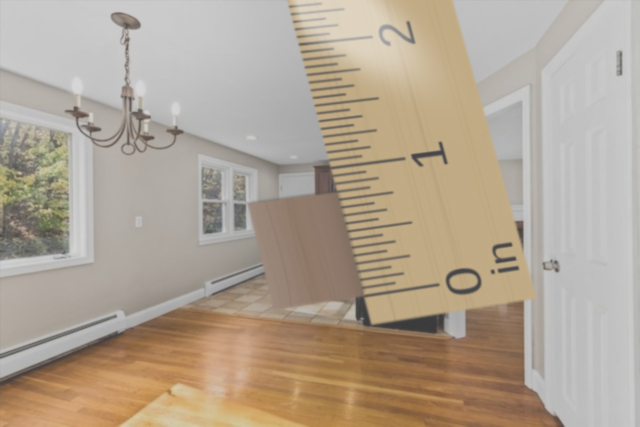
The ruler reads 0.8125 (in)
